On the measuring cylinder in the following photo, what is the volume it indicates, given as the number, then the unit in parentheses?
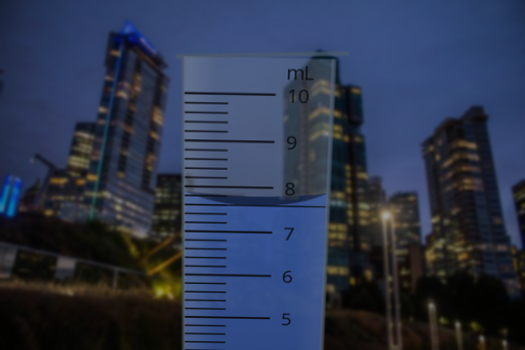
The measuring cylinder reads 7.6 (mL)
